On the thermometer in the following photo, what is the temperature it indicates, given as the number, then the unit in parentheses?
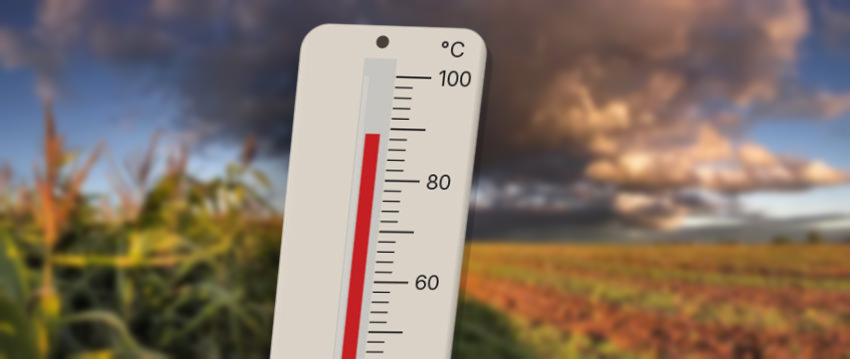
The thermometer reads 89 (°C)
